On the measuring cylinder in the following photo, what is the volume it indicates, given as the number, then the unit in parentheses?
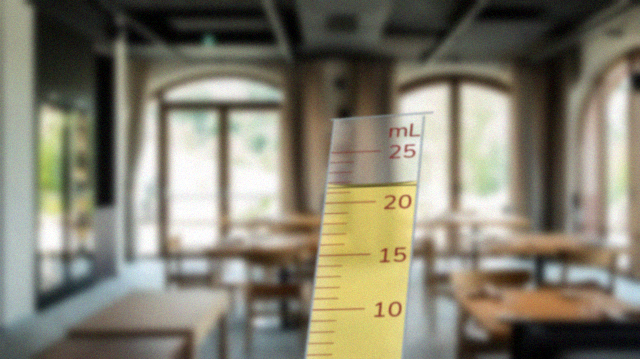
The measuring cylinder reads 21.5 (mL)
